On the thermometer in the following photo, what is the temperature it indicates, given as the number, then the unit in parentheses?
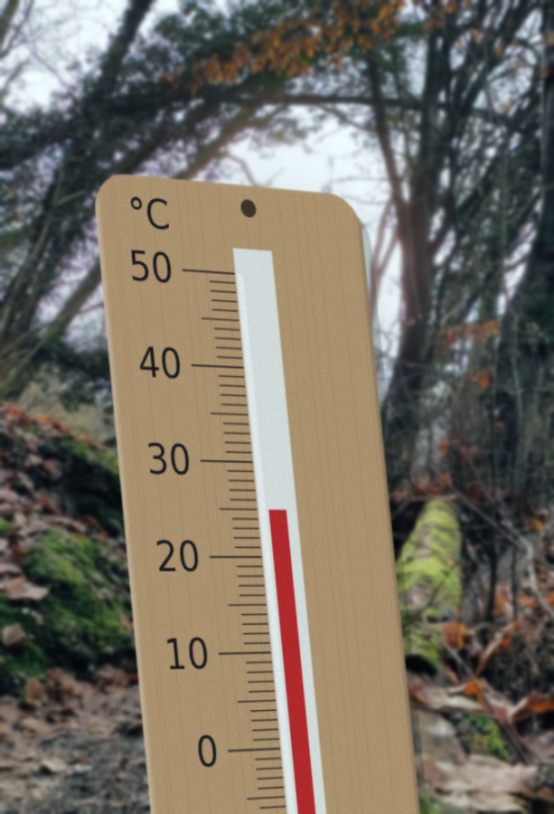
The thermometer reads 25 (°C)
